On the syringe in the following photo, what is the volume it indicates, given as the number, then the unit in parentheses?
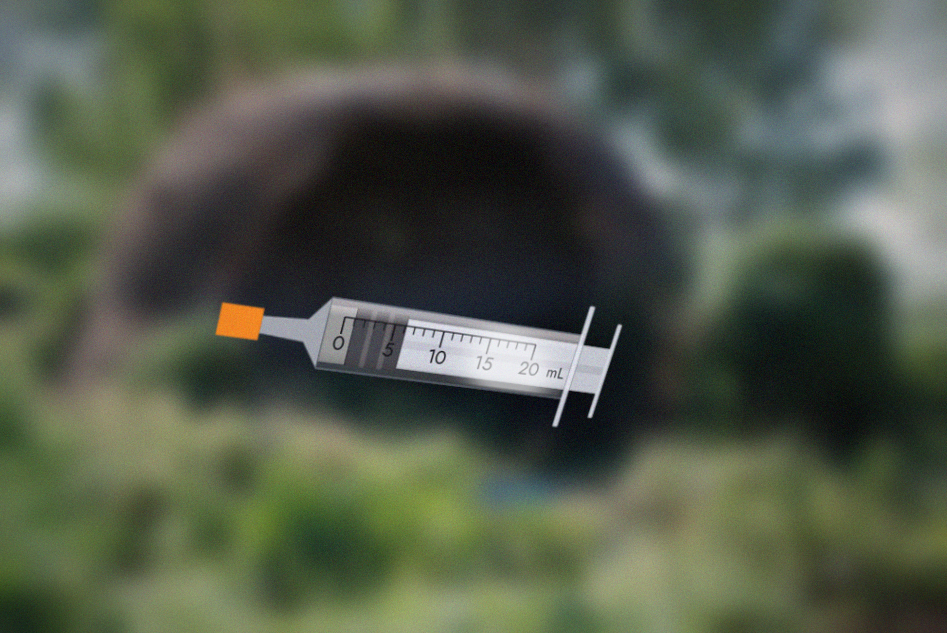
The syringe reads 1 (mL)
